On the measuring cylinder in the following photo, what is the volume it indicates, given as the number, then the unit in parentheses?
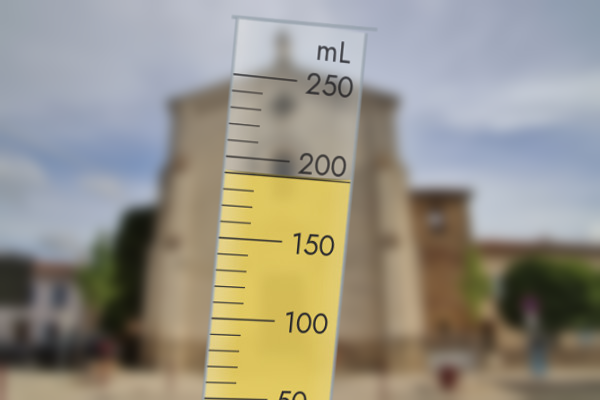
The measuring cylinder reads 190 (mL)
